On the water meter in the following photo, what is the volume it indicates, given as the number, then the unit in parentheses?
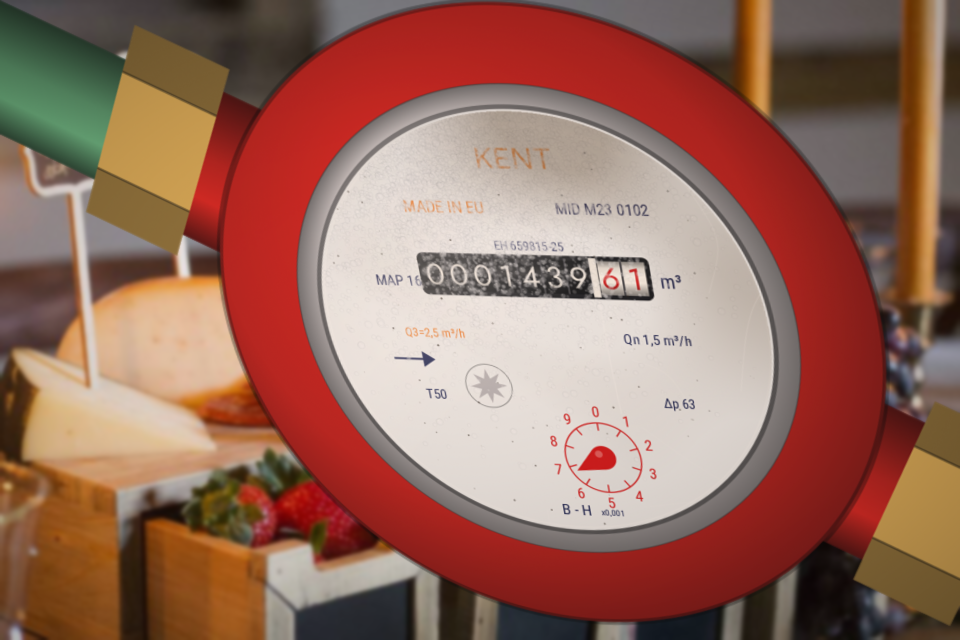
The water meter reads 1439.616 (m³)
